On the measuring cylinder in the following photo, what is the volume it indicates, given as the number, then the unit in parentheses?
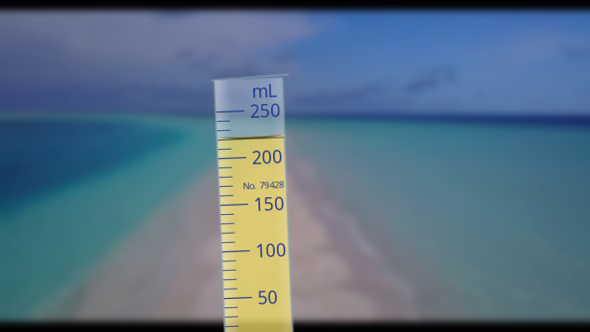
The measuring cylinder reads 220 (mL)
